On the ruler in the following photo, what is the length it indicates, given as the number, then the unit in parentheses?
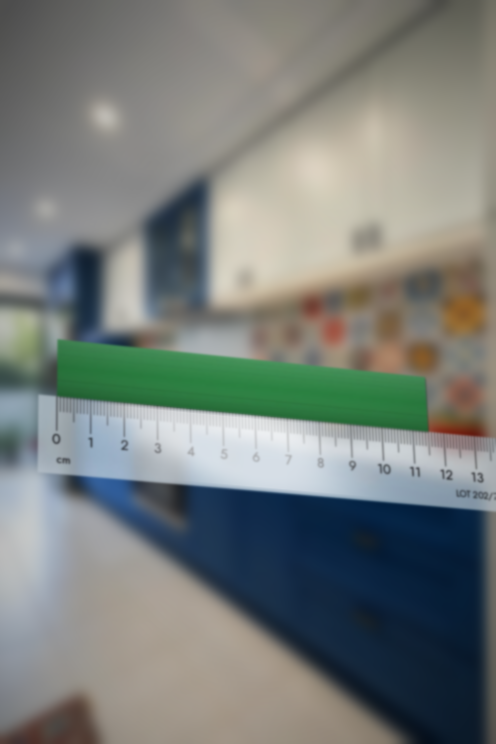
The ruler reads 11.5 (cm)
